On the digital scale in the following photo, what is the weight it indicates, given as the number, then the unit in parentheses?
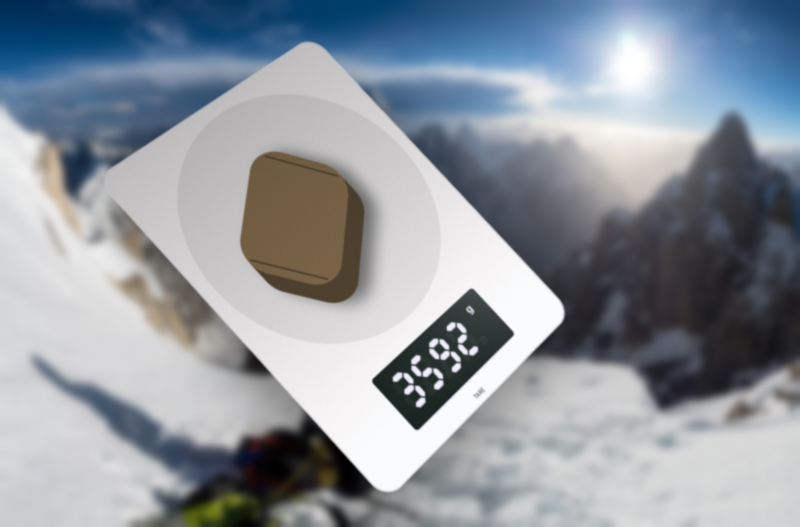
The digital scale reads 3592 (g)
